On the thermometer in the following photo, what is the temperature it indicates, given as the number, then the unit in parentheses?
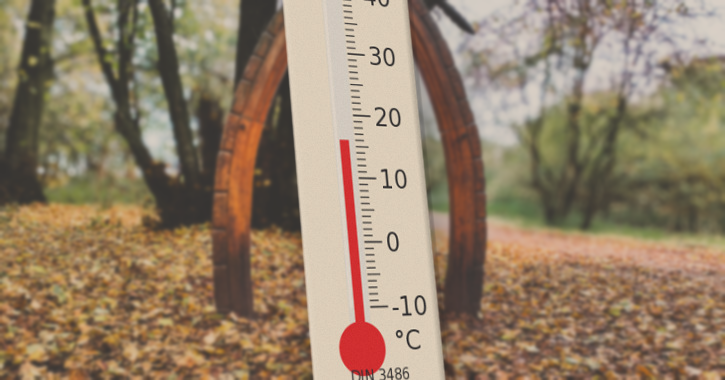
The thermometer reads 16 (°C)
